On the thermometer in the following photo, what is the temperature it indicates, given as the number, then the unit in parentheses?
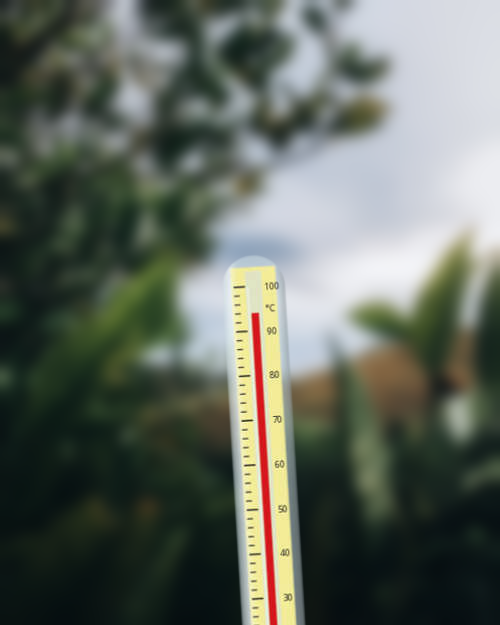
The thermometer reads 94 (°C)
